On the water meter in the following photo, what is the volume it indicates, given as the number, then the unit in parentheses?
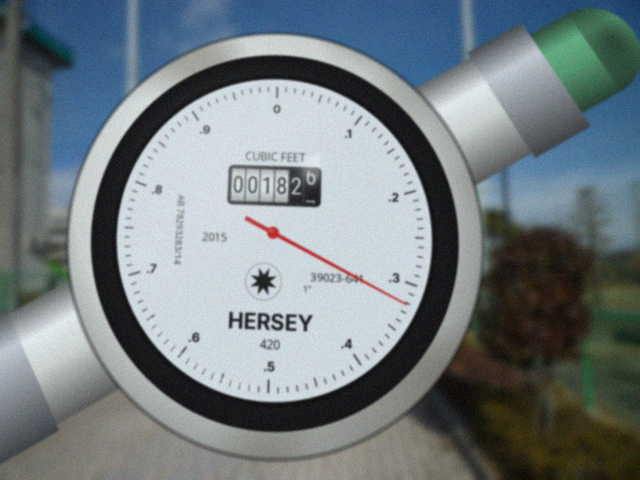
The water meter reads 1826.32 (ft³)
